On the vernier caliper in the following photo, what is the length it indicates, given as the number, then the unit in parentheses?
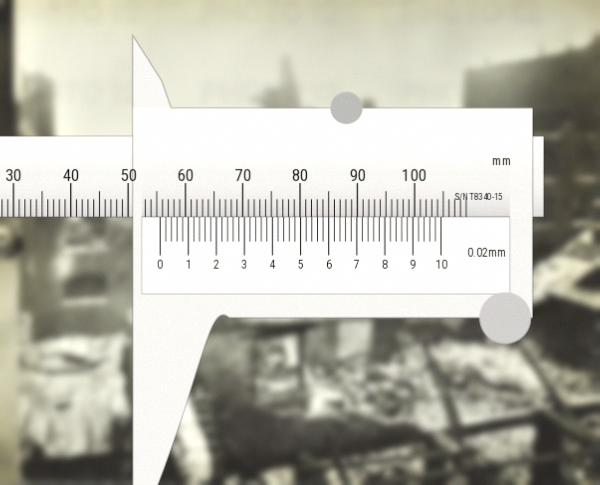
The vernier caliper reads 55.6 (mm)
